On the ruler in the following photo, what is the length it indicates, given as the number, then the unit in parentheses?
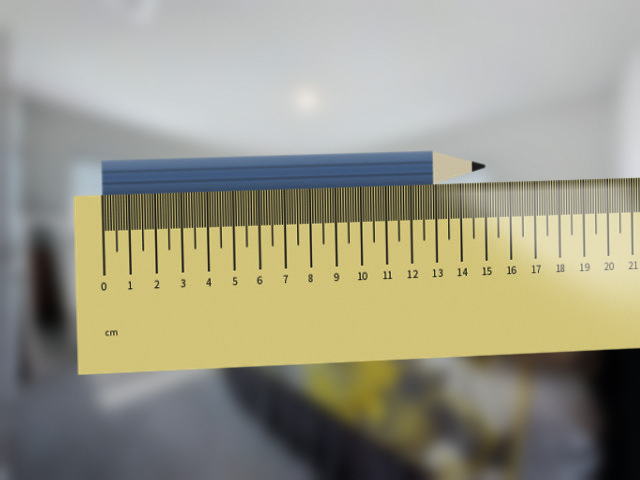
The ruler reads 15 (cm)
